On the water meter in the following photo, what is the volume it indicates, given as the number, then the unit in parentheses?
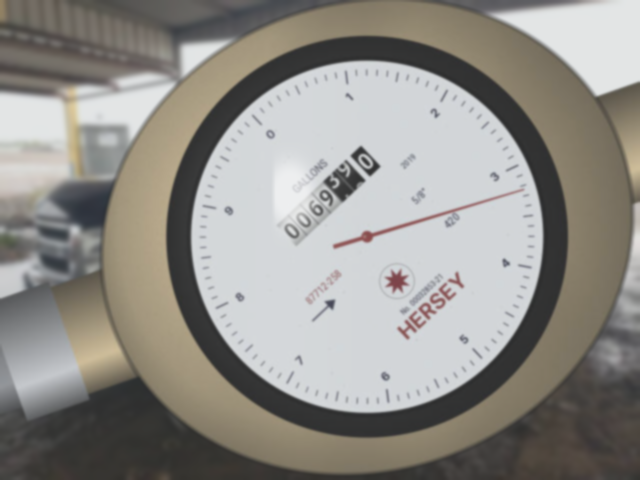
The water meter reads 69393.2 (gal)
